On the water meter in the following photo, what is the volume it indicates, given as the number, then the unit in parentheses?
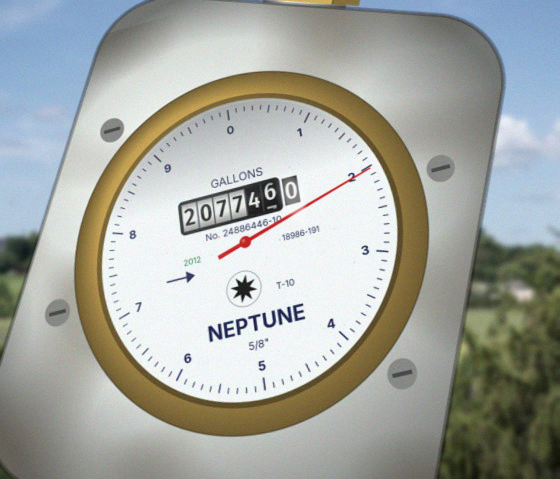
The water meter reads 2077462.0 (gal)
